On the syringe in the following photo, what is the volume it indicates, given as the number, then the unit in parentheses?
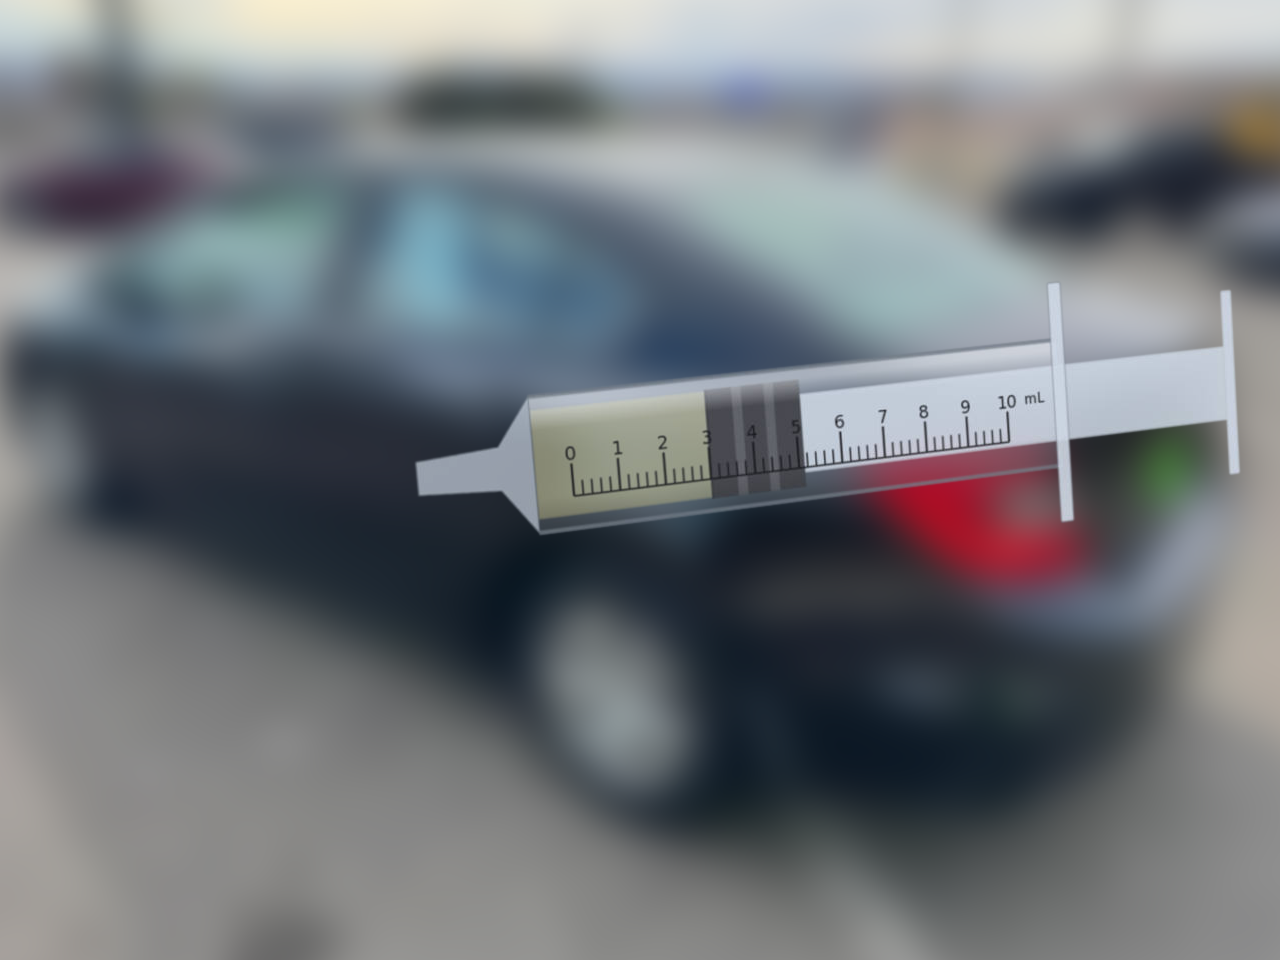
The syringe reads 3 (mL)
